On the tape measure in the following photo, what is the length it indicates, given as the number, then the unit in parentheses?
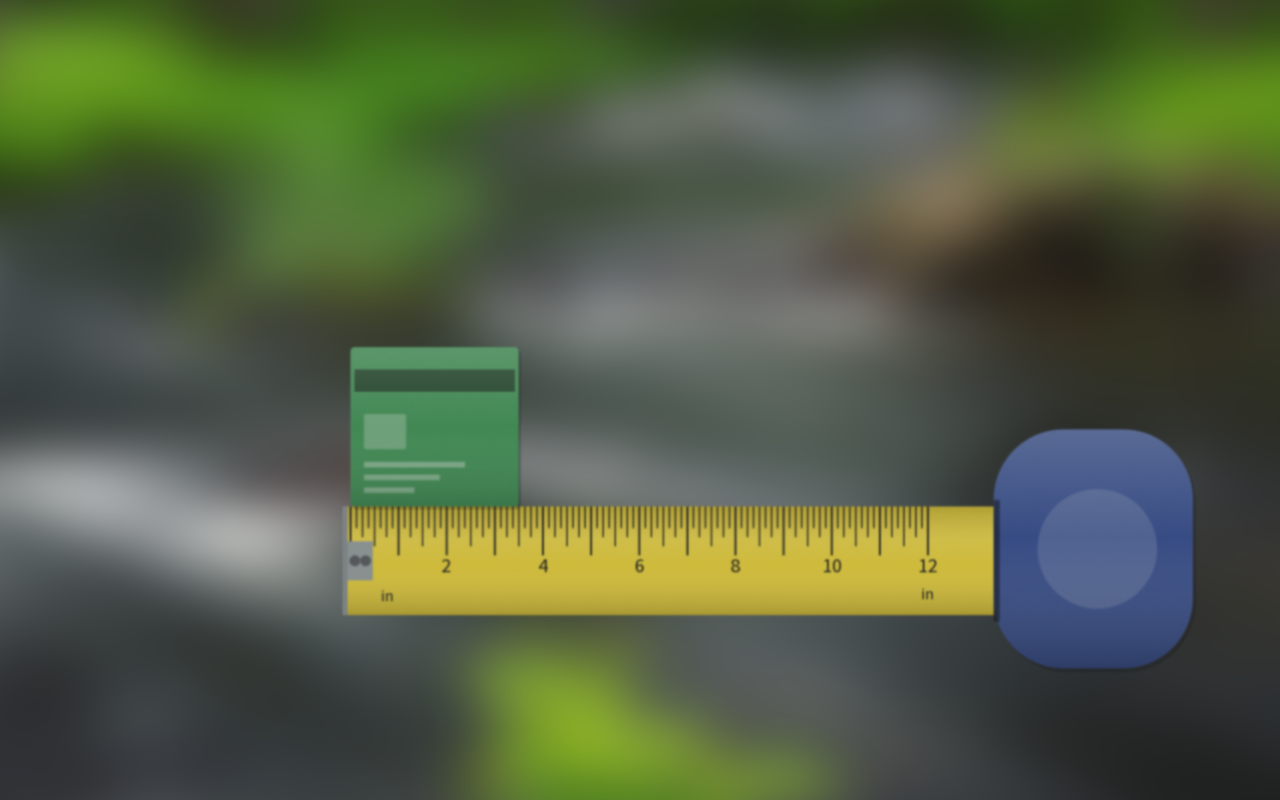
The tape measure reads 3.5 (in)
